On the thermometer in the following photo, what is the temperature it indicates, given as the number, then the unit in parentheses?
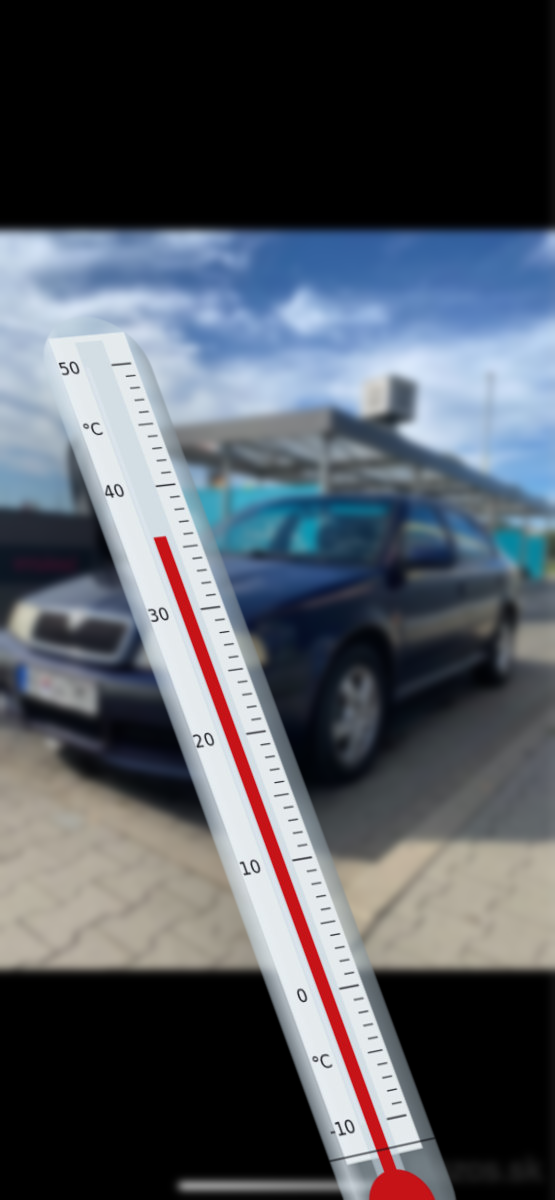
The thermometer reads 36 (°C)
